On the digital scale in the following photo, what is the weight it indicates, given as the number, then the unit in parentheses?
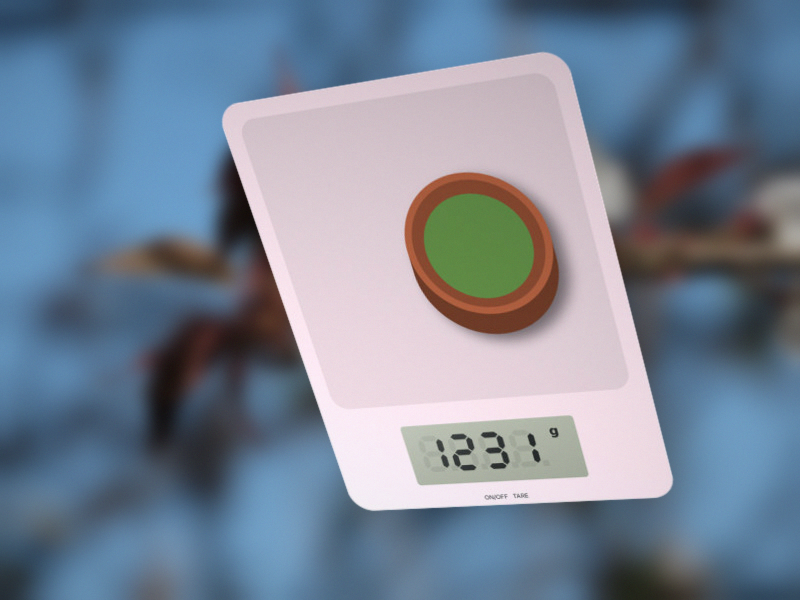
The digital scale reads 1231 (g)
